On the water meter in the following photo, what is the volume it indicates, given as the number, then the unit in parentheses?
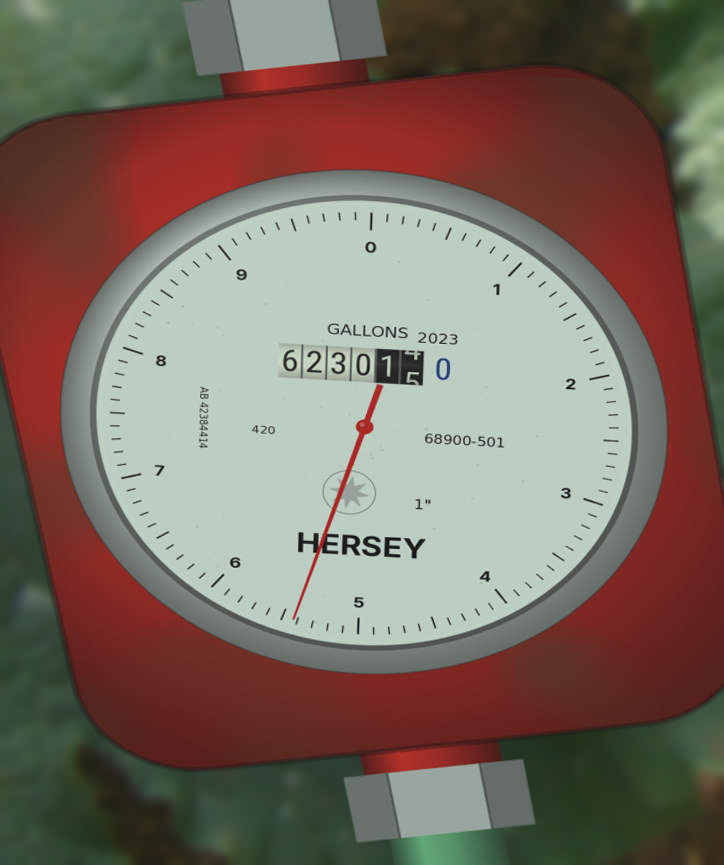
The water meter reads 6230145.4 (gal)
